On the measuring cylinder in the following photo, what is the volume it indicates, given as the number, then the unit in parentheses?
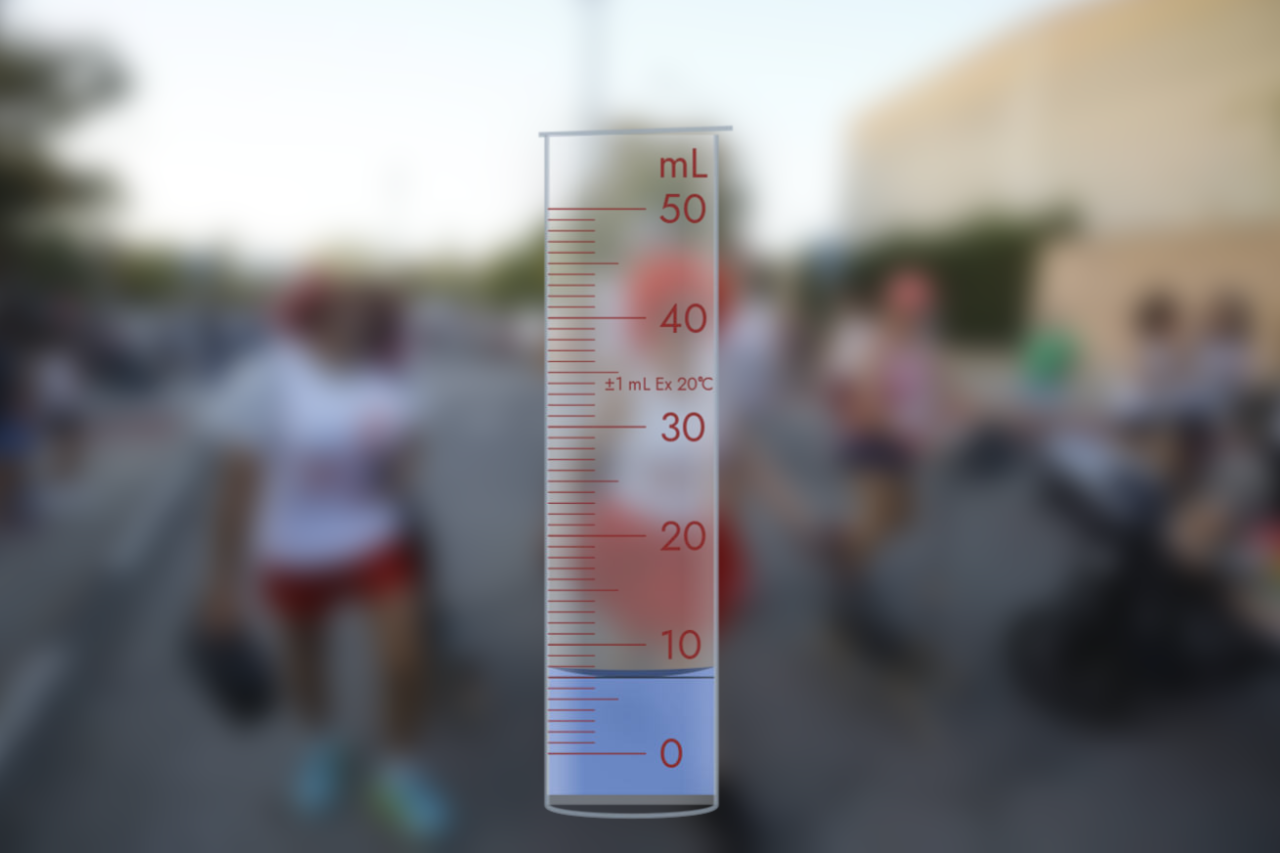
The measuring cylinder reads 7 (mL)
